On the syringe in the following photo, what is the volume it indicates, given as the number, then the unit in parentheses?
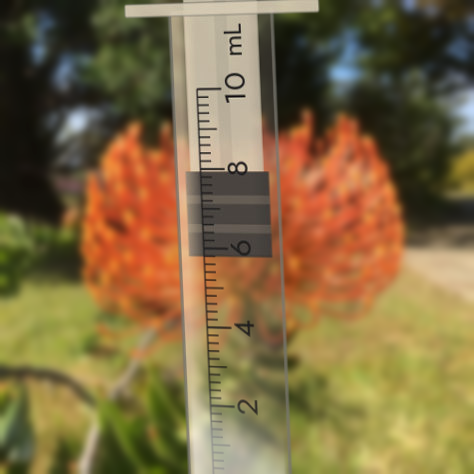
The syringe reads 5.8 (mL)
